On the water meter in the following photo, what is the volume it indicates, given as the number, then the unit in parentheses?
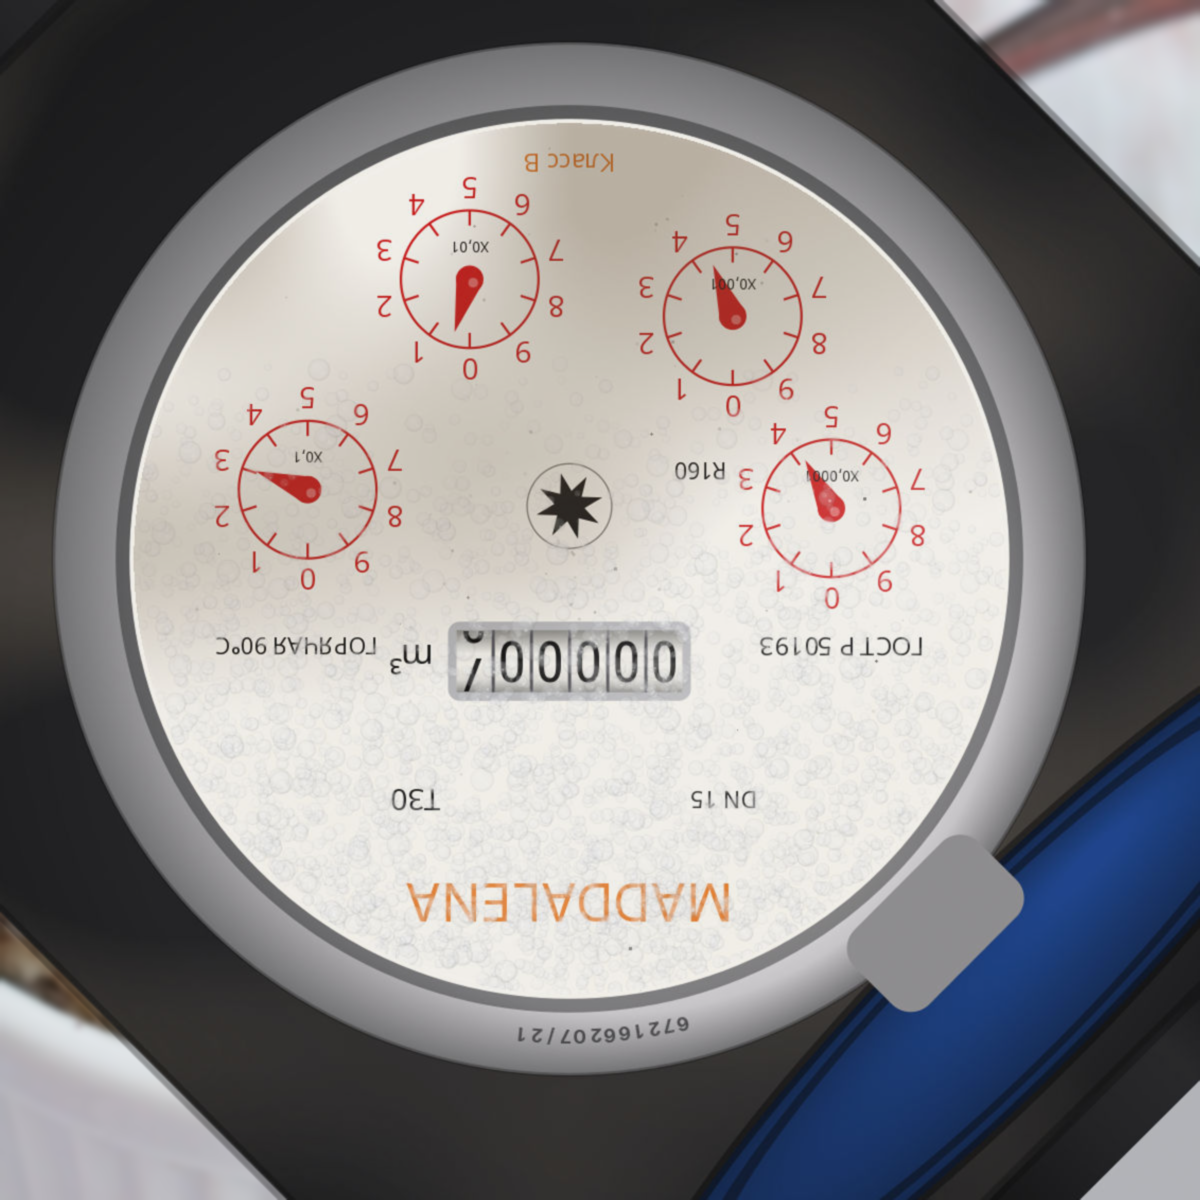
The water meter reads 7.3044 (m³)
